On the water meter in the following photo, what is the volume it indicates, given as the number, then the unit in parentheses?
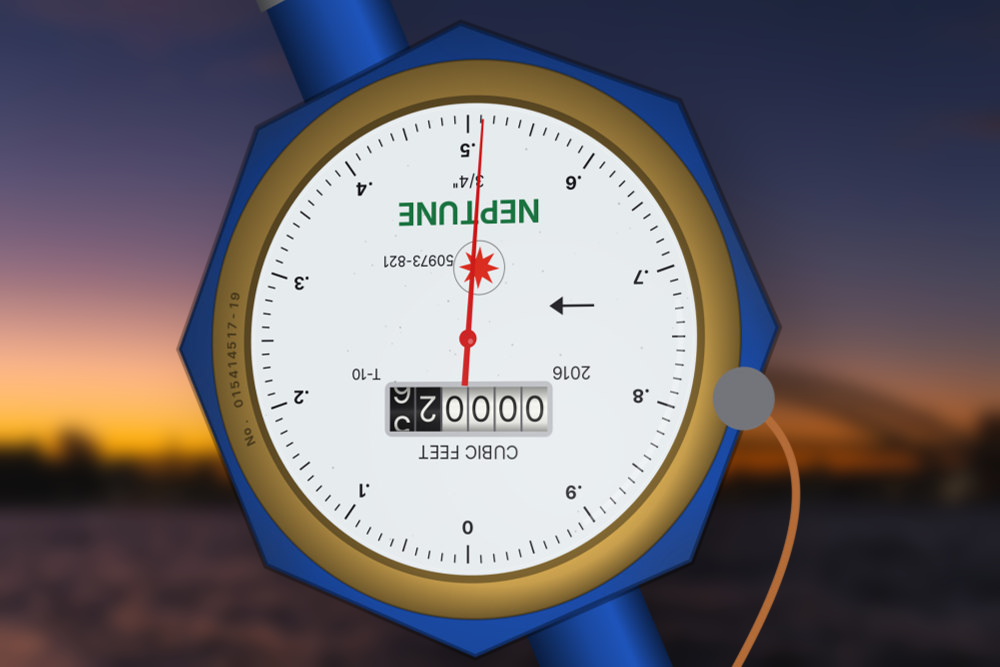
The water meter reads 25.51 (ft³)
